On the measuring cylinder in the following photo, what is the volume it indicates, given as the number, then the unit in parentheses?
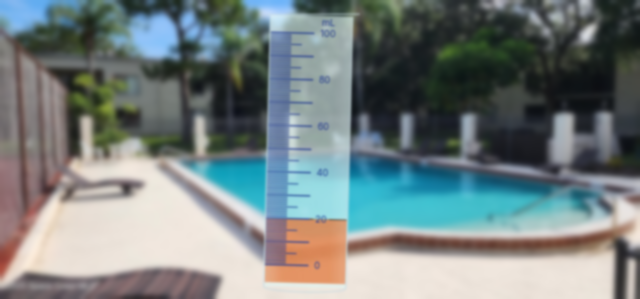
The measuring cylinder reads 20 (mL)
